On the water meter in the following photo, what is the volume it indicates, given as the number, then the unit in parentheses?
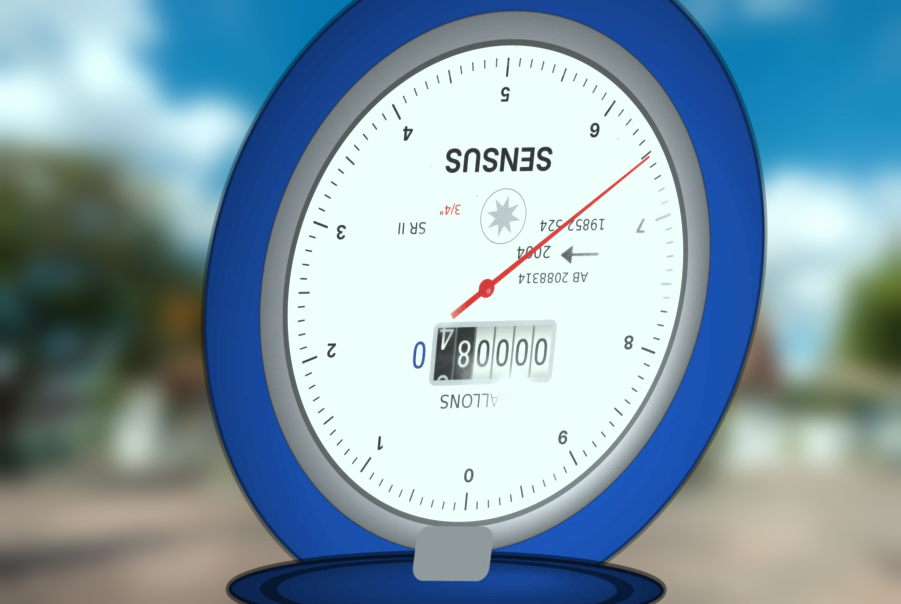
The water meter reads 836.5 (gal)
